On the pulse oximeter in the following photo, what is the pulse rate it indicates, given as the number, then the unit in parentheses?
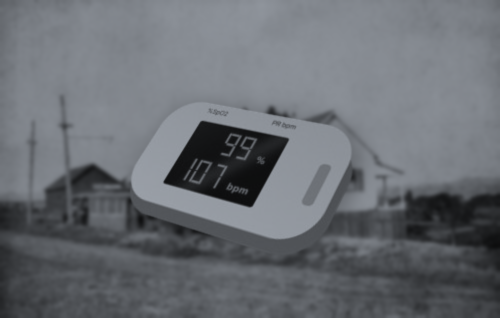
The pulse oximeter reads 107 (bpm)
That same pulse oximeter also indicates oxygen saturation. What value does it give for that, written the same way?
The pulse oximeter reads 99 (%)
